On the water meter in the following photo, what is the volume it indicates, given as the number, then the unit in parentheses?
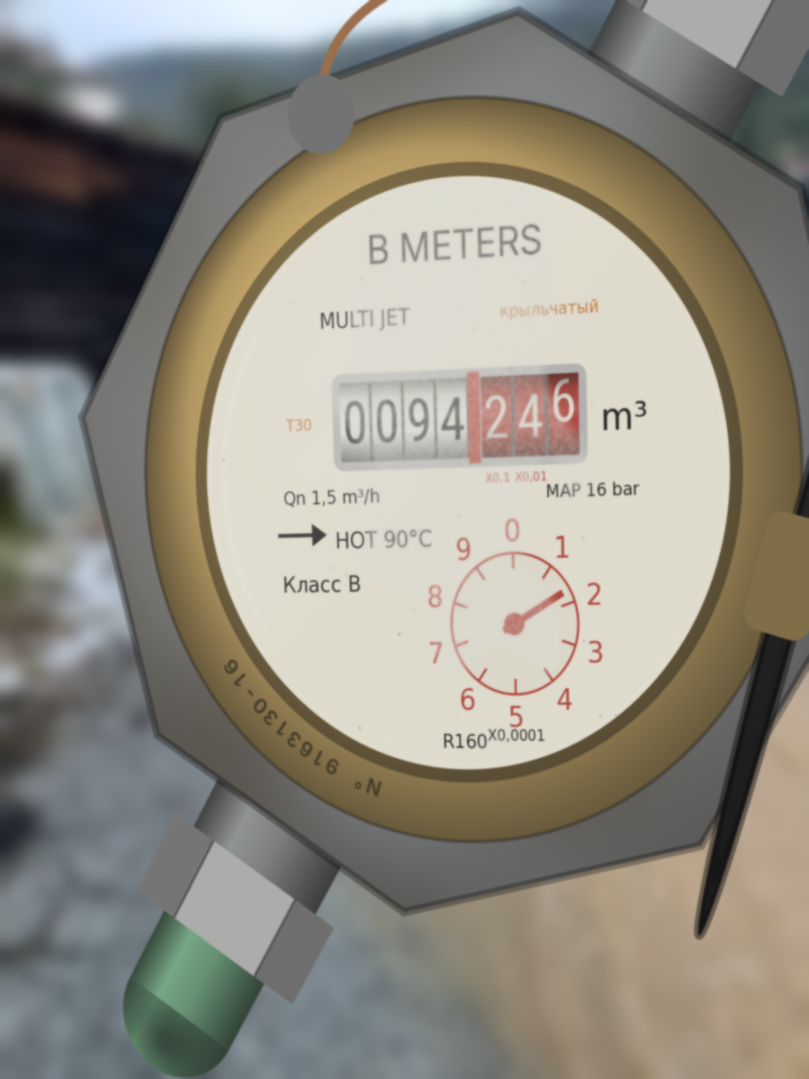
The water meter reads 94.2461 (m³)
